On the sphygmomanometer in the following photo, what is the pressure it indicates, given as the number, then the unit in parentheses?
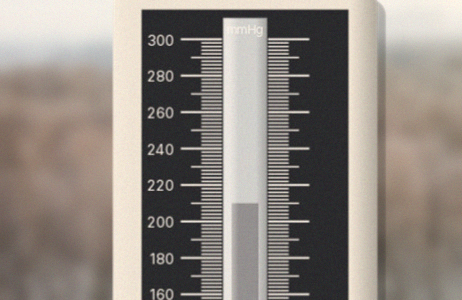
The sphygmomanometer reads 210 (mmHg)
